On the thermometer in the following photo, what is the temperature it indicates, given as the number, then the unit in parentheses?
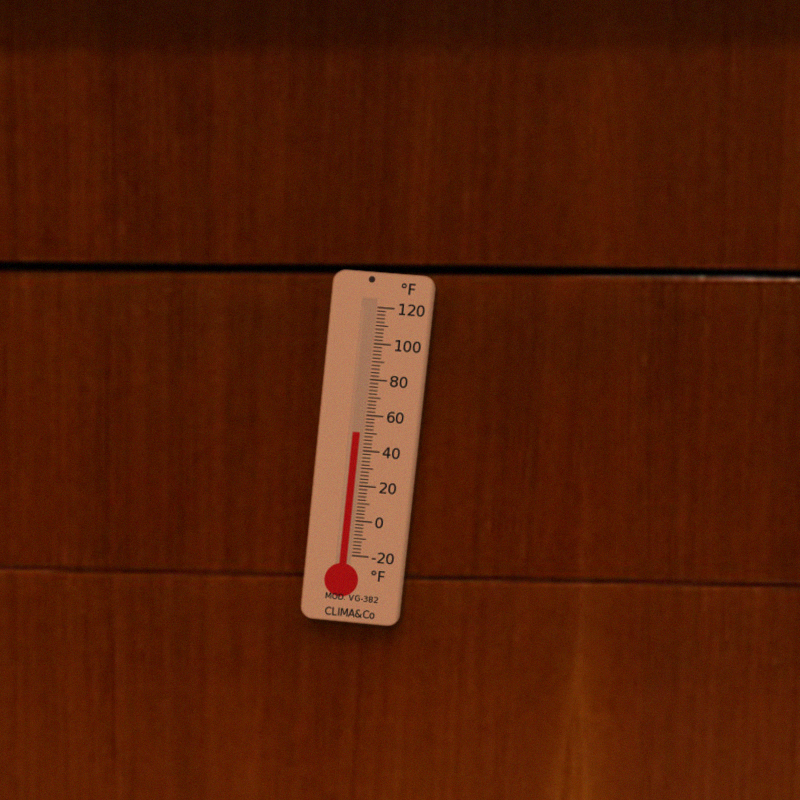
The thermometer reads 50 (°F)
